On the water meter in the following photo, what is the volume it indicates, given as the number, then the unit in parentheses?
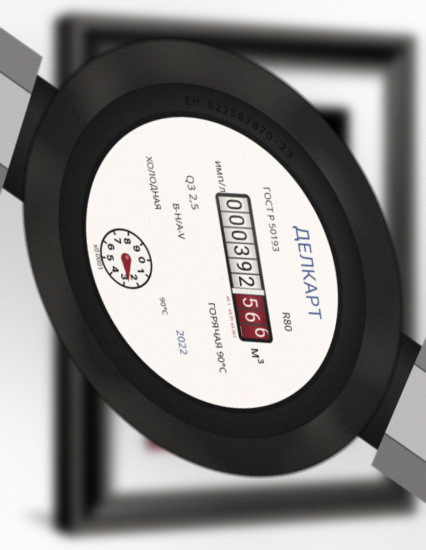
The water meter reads 392.5662 (m³)
